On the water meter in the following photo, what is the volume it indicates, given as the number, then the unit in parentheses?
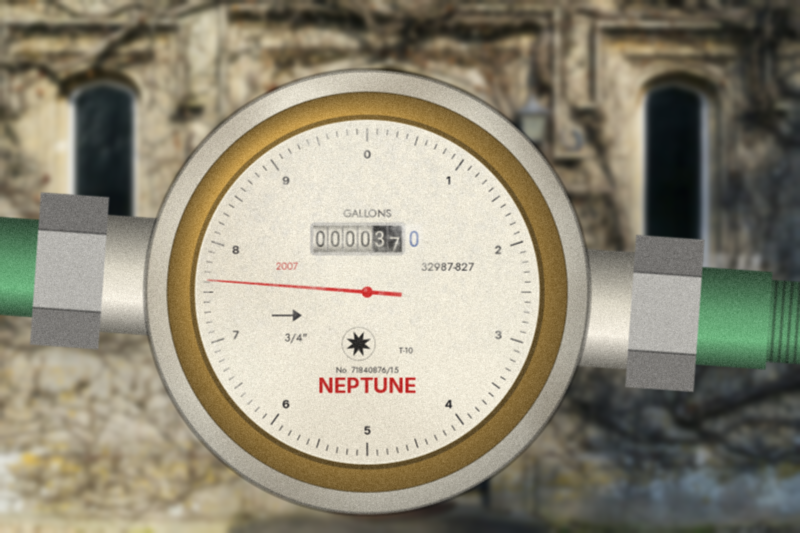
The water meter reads 367.6 (gal)
